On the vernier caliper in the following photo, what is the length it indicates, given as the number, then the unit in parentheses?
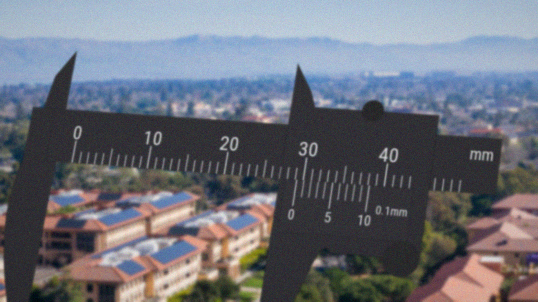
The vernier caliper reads 29.2 (mm)
